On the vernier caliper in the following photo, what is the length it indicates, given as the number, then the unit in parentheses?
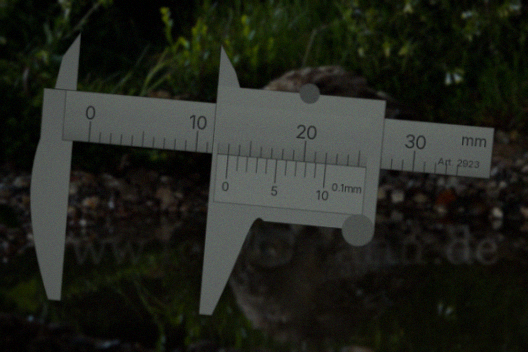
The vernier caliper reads 13.0 (mm)
